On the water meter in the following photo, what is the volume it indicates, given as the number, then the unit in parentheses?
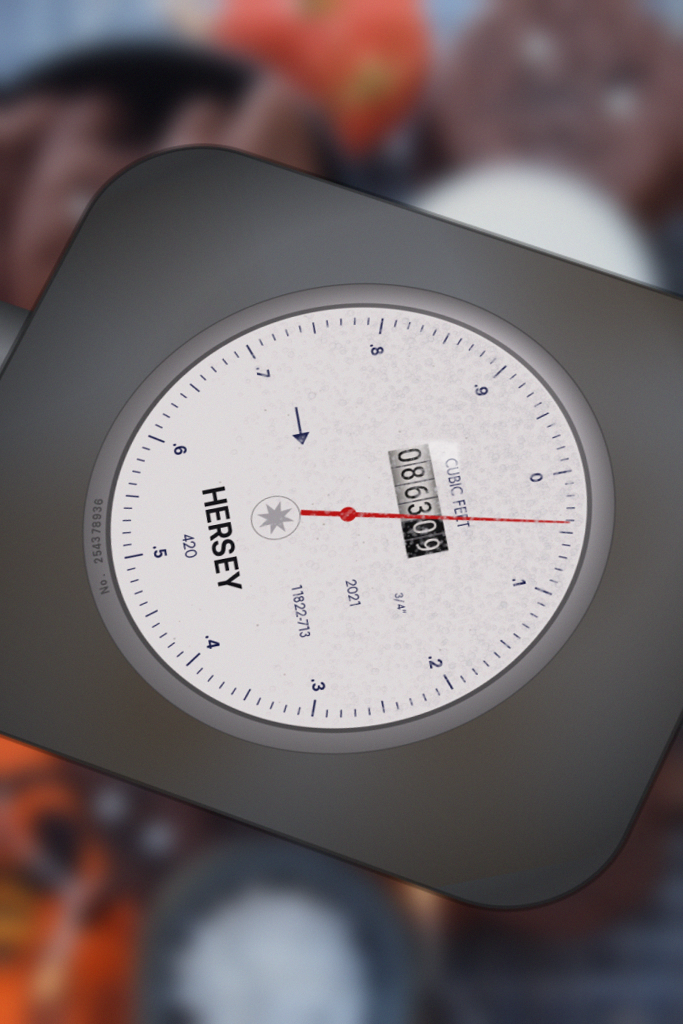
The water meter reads 86309.04 (ft³)
